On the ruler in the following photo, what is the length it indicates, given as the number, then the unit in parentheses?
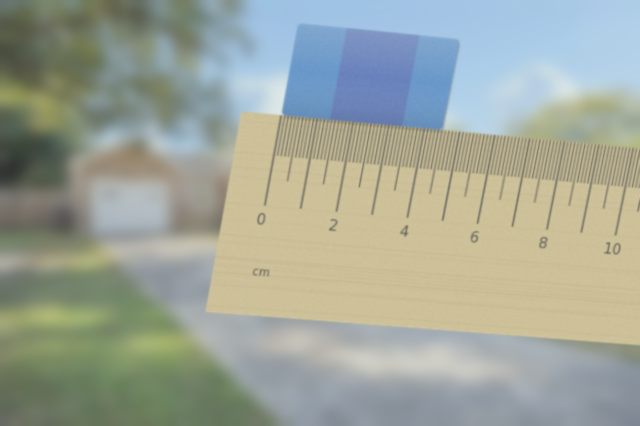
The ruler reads 4.5 (cm)
